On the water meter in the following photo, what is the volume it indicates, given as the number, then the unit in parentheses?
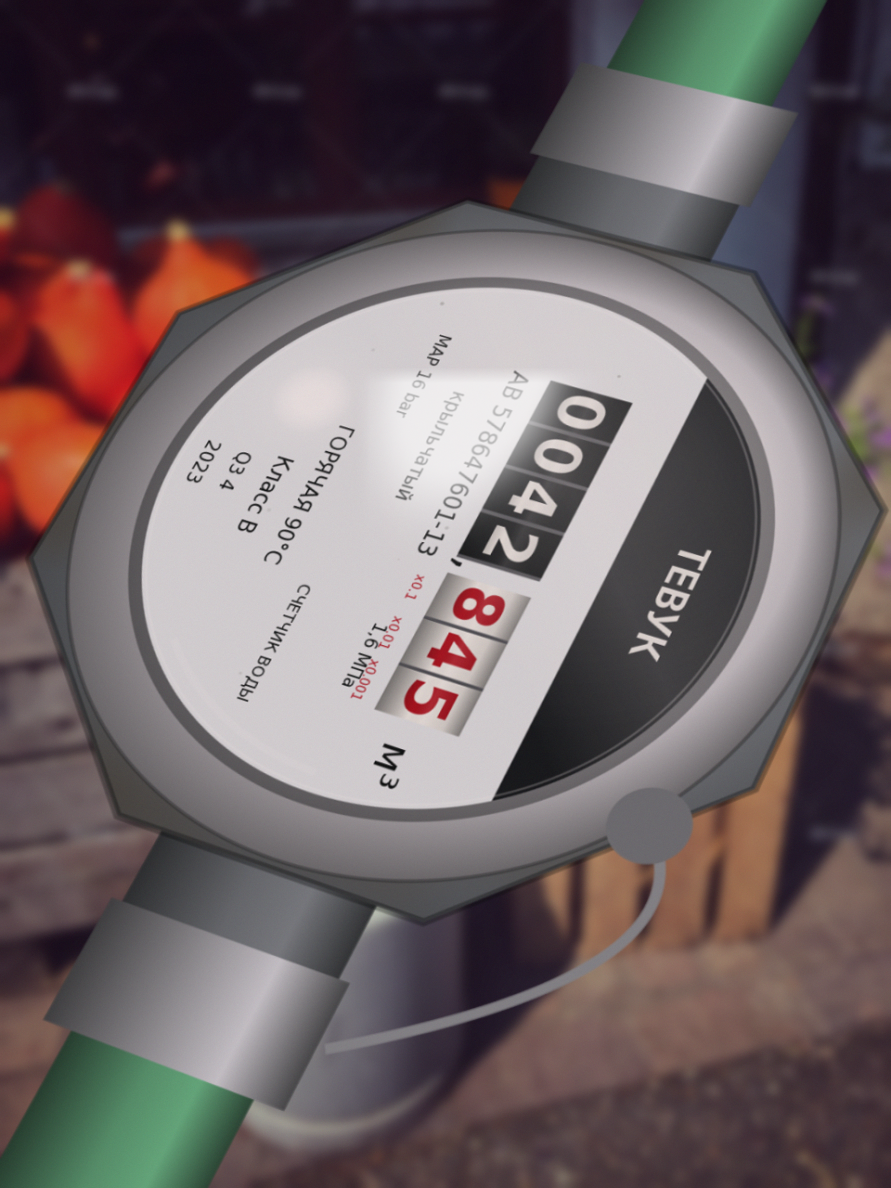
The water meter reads 42.845 (m³)
